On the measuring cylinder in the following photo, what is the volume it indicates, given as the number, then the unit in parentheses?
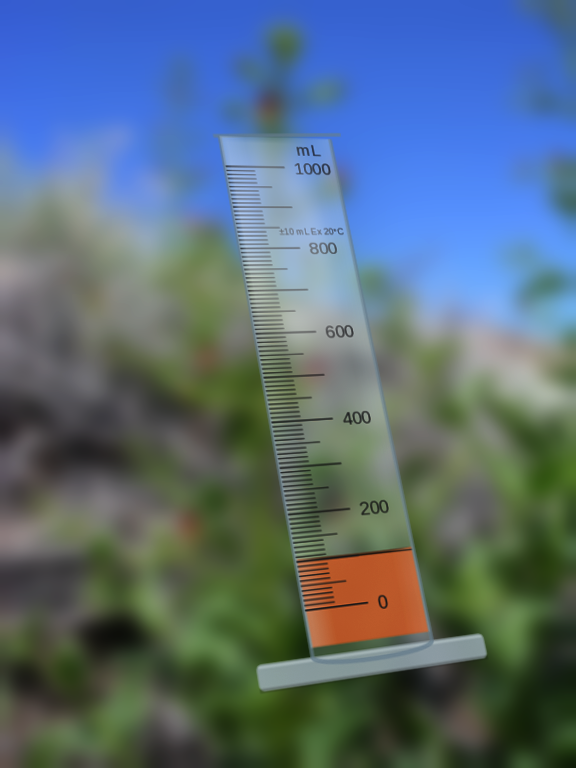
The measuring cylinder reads 100 (mL)
